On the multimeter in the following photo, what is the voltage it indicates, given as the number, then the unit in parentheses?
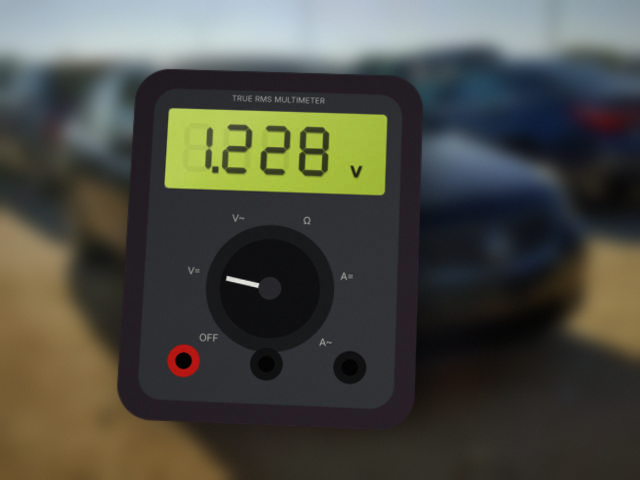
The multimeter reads 1.228 (V)
